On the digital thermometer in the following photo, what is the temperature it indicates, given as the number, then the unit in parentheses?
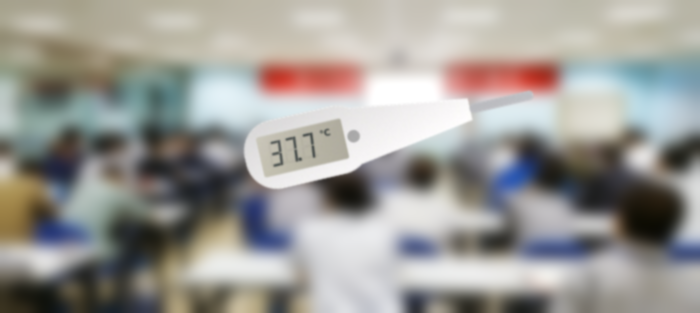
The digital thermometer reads 37.7 (°C)
